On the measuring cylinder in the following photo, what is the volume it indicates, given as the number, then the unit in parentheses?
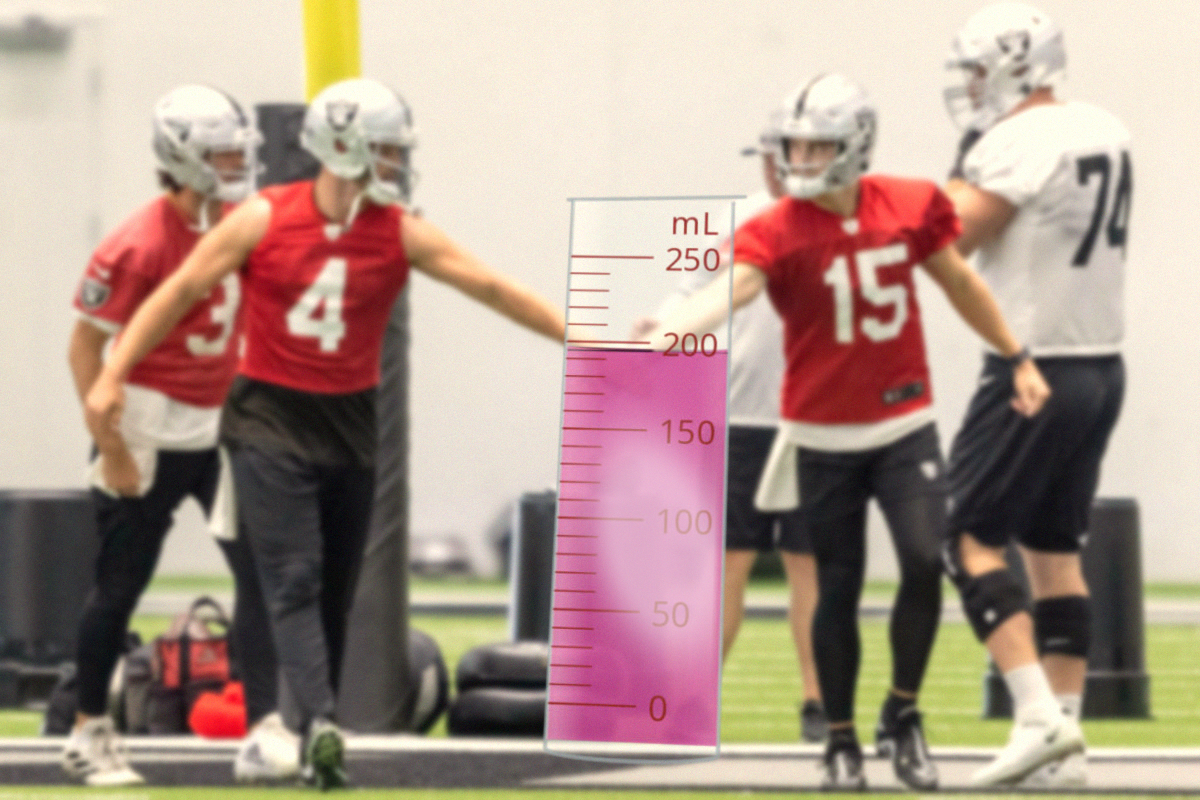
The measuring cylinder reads 195 (mL)
